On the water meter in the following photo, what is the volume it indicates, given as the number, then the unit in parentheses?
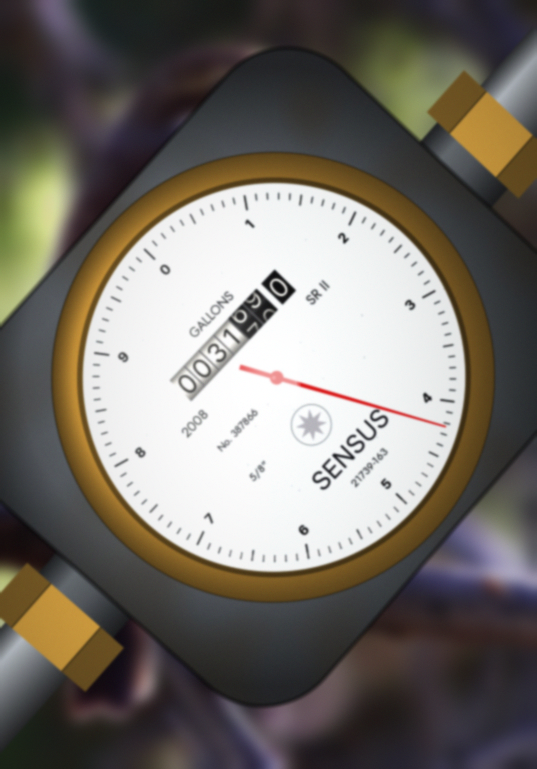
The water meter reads 31694.2 (gal)
